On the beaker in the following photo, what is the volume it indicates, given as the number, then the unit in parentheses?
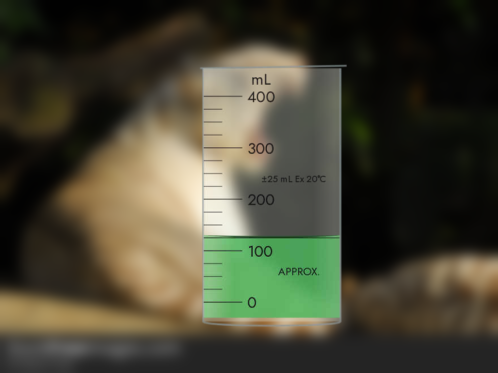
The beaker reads 125 (mL)
